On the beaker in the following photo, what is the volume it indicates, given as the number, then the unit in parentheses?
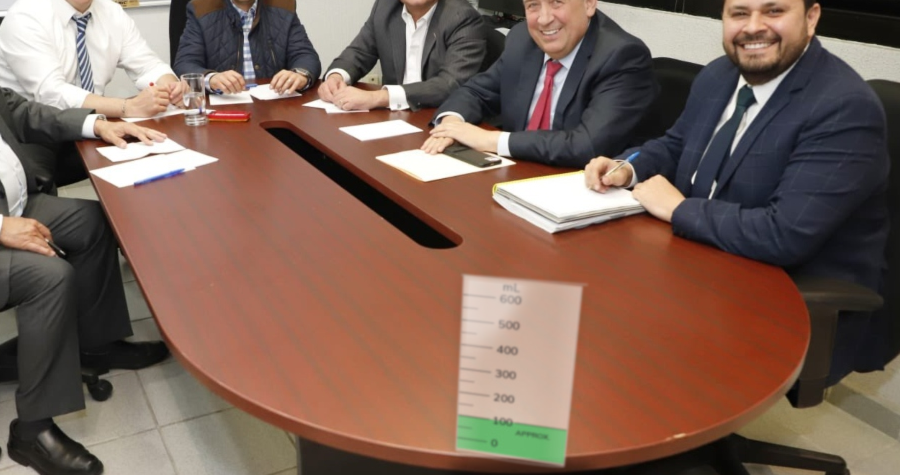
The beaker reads 100 (mL)
